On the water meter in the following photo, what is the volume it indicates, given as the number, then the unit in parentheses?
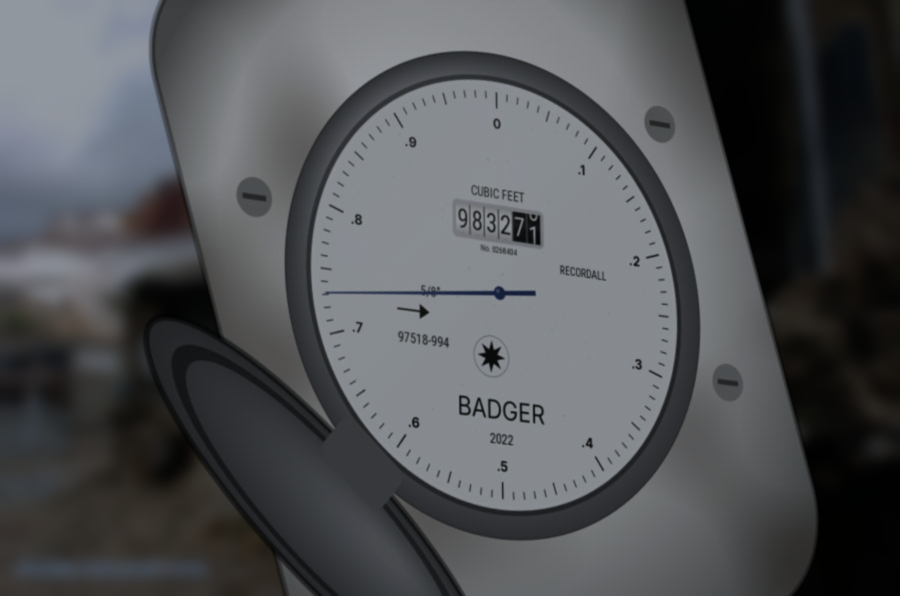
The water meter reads 983270.73 (ft³)
